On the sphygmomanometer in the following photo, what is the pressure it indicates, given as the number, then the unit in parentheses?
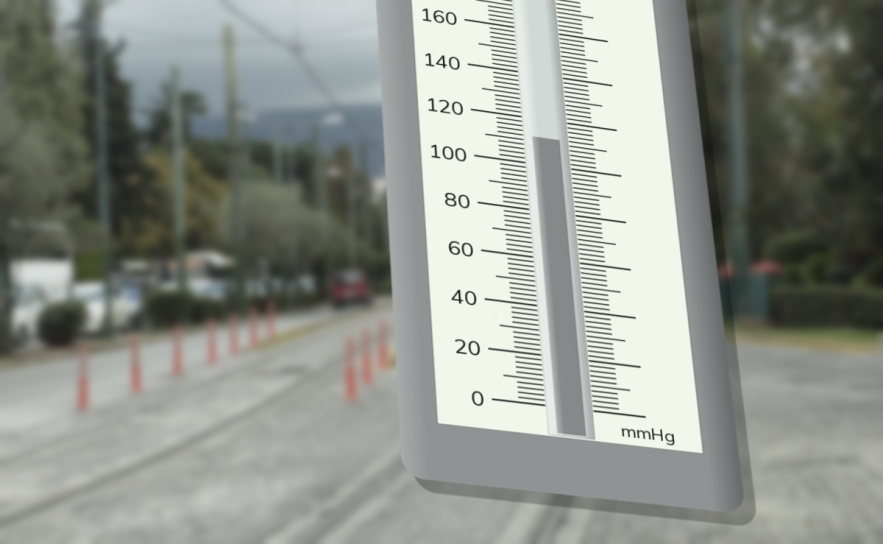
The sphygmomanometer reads 112 (mmHg)
